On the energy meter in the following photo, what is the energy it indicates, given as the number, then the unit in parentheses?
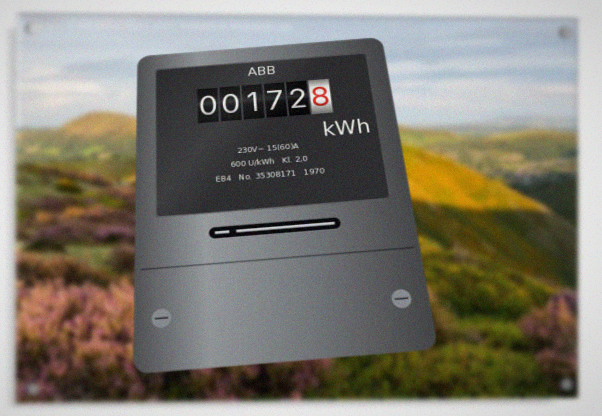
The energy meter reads 172.8 (kWh)
